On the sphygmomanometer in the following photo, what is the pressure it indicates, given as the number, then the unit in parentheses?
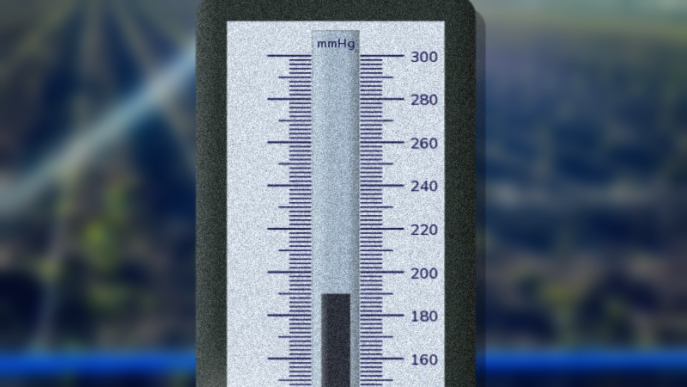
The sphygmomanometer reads 190 (mmHg)
